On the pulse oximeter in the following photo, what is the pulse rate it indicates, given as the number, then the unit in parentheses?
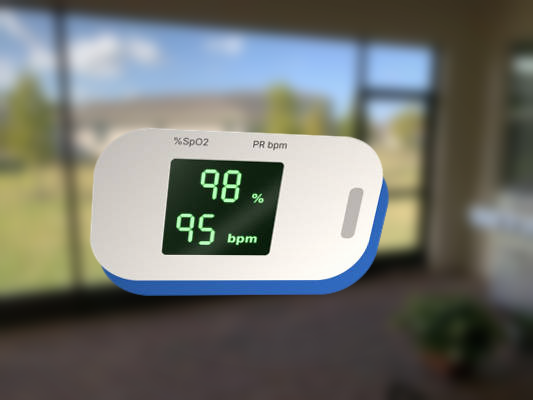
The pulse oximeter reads 95 (bpm)
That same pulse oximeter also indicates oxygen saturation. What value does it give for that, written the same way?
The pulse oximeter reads 98 (%)
